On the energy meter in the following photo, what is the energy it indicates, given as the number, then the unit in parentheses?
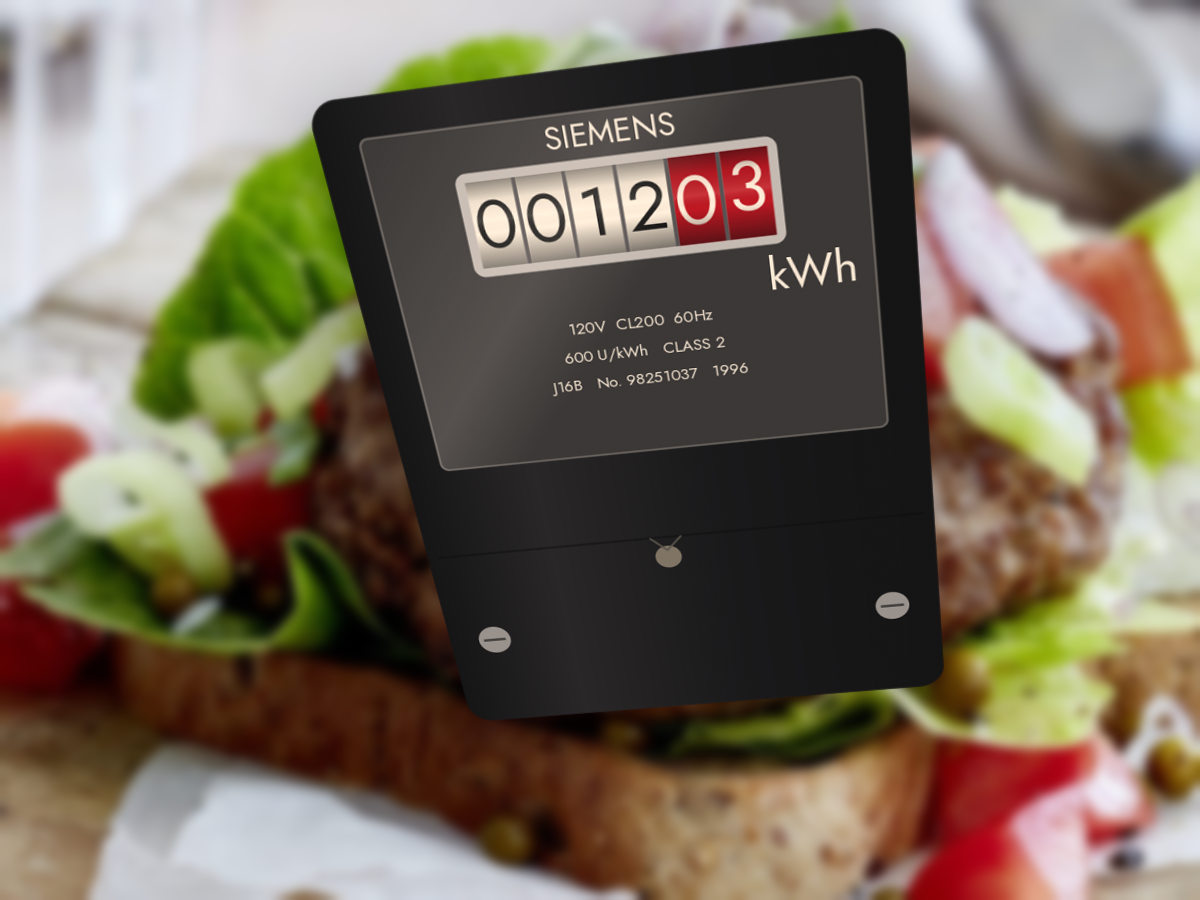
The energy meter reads 12.03 (kWh)
